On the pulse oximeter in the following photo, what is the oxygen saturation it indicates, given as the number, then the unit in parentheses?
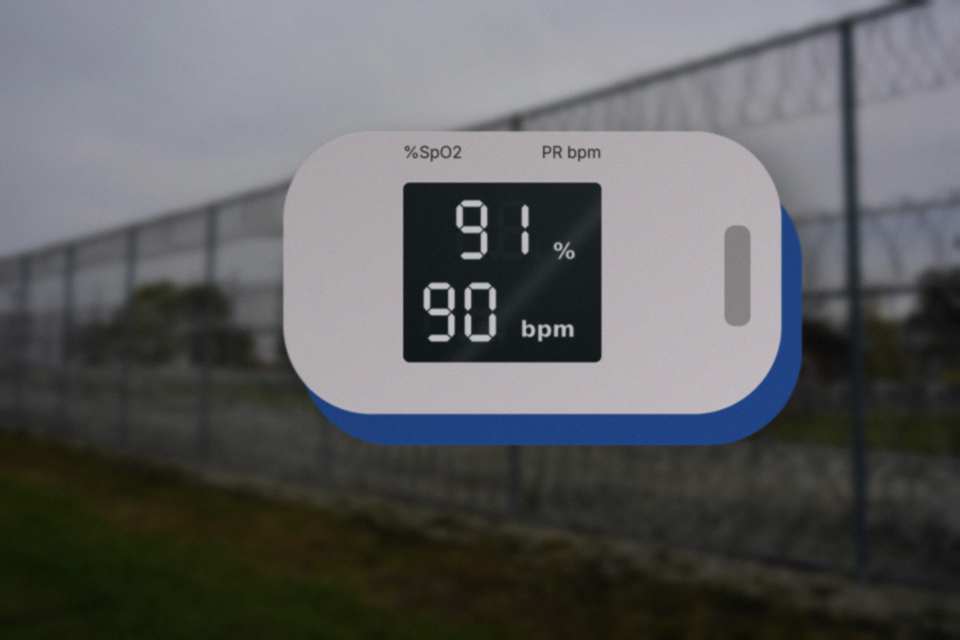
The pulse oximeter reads 91 (%)
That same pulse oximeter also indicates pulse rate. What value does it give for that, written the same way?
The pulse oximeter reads 90 (bpm)
